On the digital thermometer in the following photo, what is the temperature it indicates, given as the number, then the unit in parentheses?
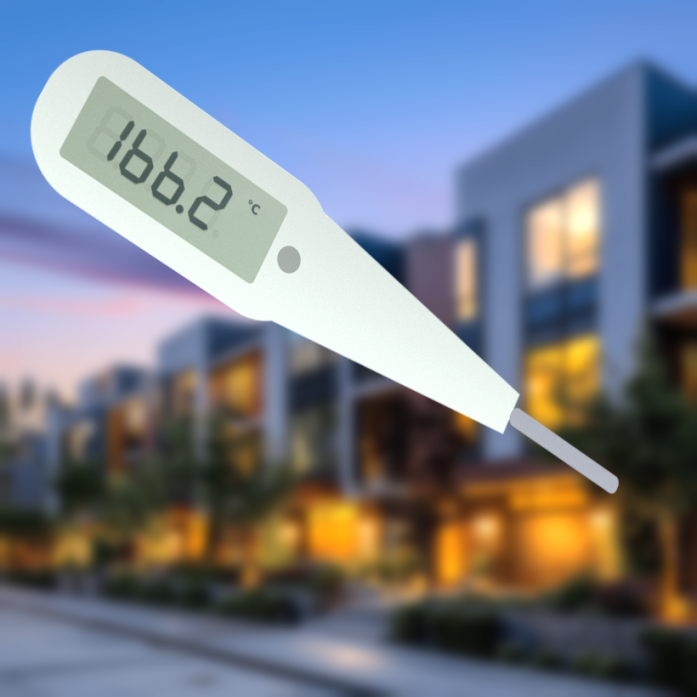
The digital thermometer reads 166.2 (°C)
